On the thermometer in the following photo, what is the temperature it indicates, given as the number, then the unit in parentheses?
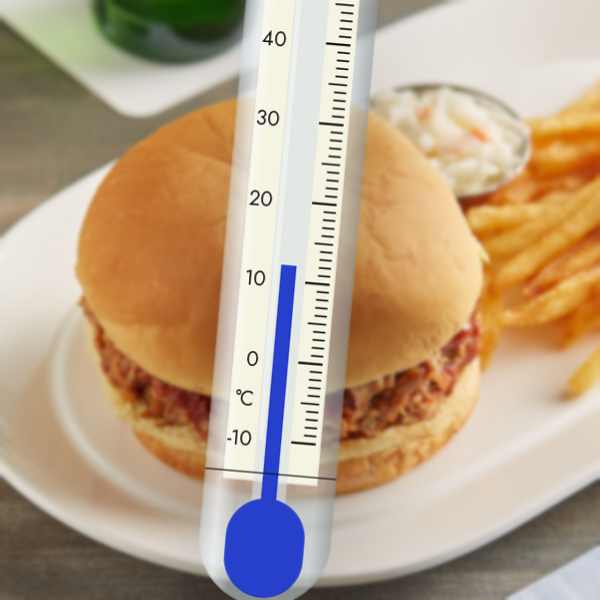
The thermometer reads 12 (°C)
